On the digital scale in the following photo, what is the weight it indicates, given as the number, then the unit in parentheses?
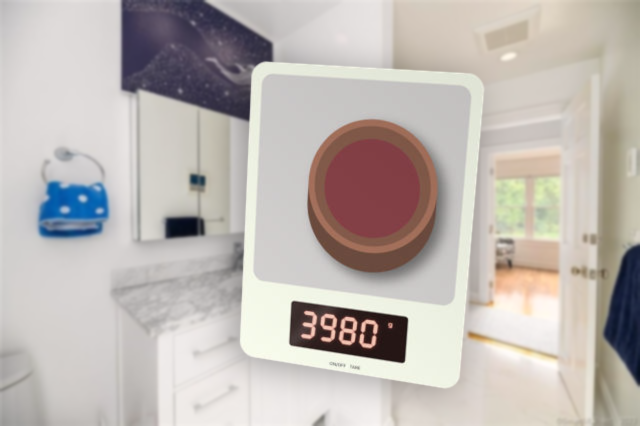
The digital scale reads 3980 (g)
